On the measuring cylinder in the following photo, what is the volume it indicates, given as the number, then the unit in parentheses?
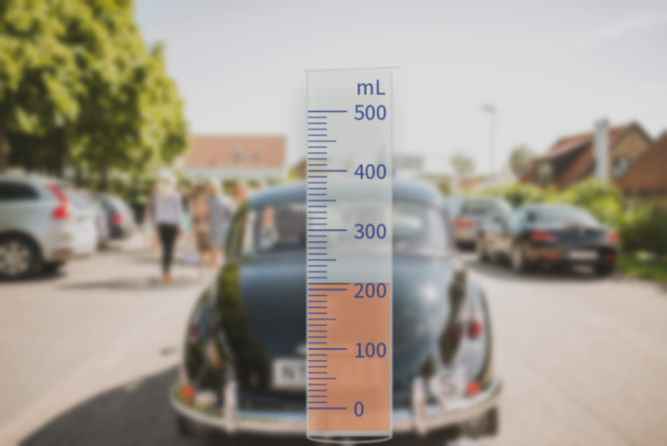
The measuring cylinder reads 210 (mL)
